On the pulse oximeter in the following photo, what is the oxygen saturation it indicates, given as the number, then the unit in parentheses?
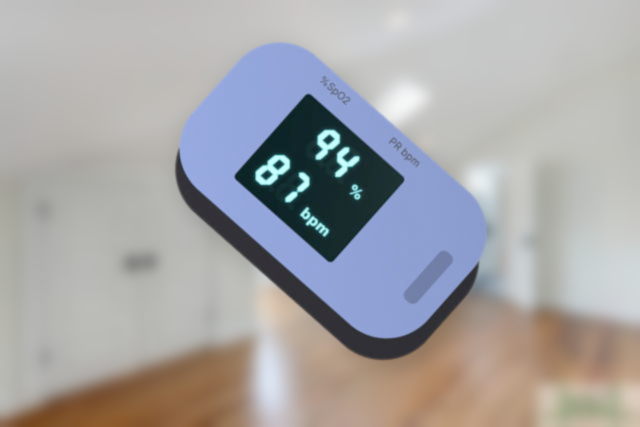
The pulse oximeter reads 94 (%)
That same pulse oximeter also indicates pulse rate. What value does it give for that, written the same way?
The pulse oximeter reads 87 (bpm)
